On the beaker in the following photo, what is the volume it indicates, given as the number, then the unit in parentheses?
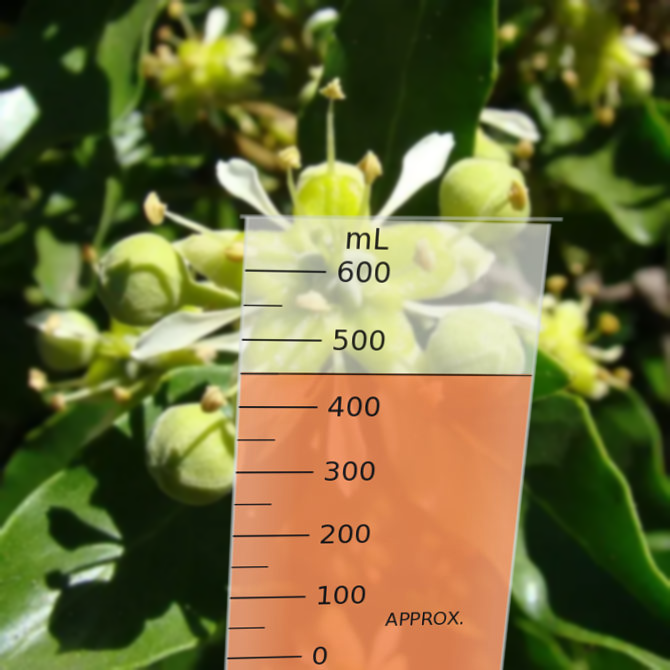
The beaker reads 450 (mL)
